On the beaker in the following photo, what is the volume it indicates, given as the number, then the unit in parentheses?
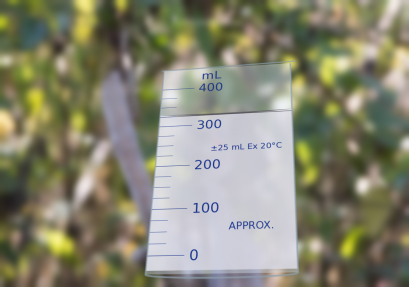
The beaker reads 325 (mL)
